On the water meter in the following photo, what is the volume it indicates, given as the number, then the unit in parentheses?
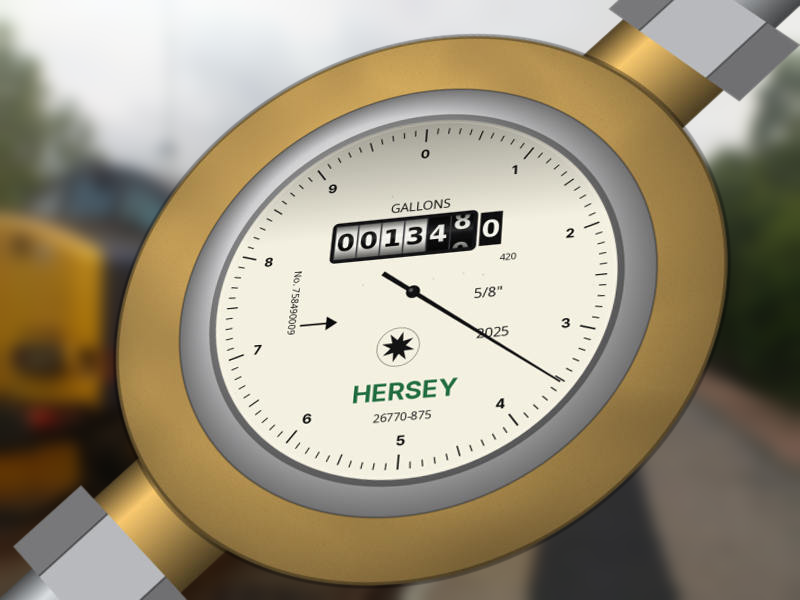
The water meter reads 13483.5 (gal)
